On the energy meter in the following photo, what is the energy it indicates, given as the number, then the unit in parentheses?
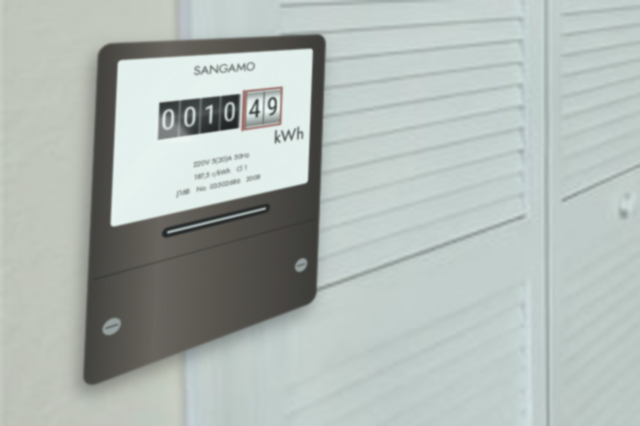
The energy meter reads 10.49 (kWh)
